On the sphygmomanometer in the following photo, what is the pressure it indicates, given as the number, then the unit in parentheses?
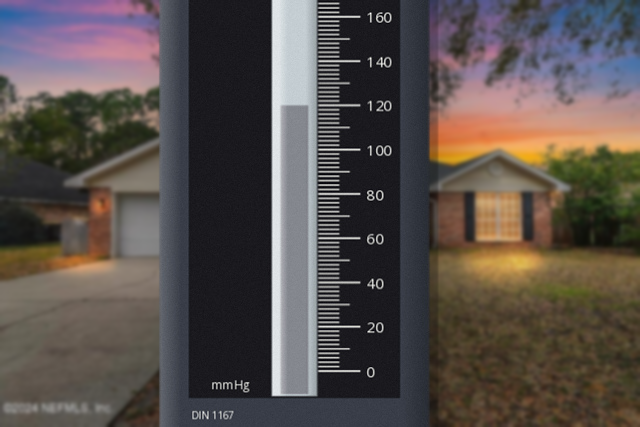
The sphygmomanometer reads 120 (mmHg)
